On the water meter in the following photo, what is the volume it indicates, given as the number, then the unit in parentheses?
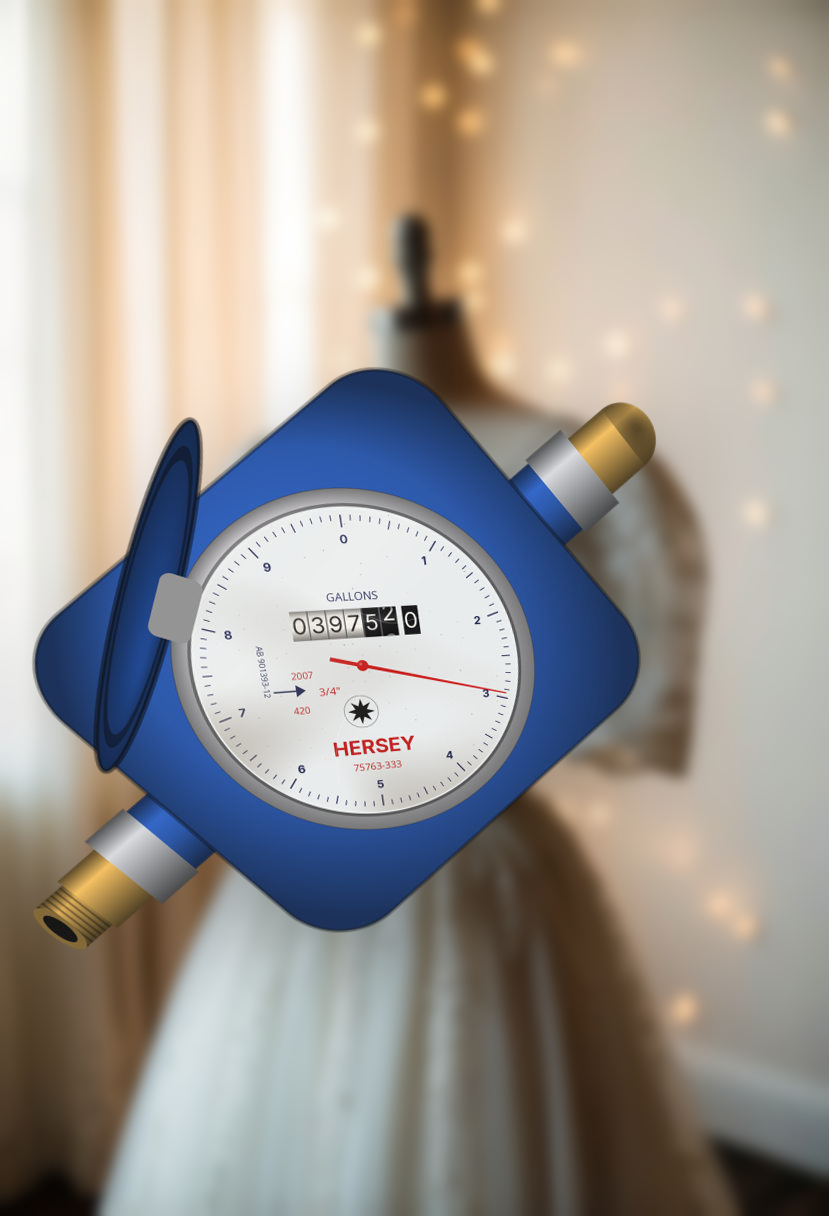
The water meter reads 397522.9 (gal)
